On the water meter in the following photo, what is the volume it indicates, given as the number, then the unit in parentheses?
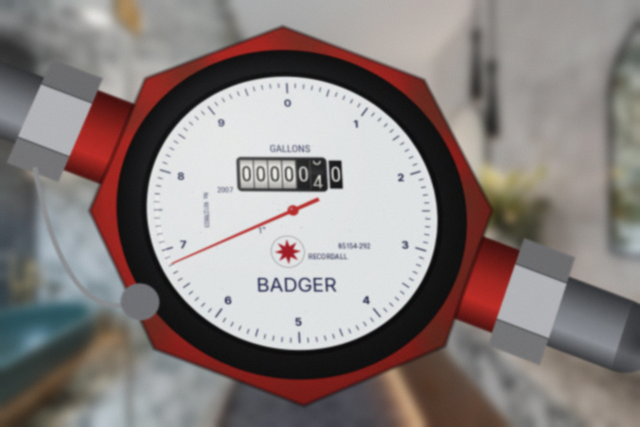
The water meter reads 36.8 (gal)
